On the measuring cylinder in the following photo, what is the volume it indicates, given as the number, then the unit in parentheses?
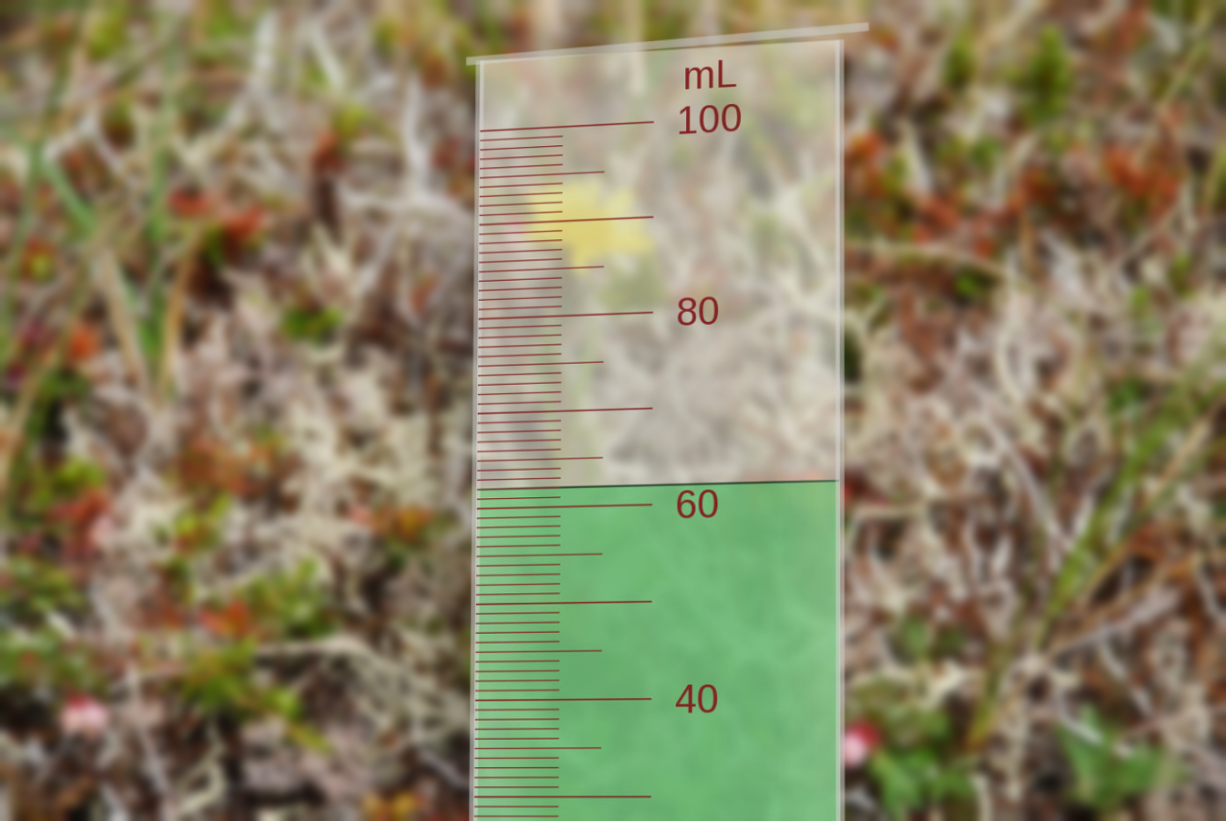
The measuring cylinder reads 62 (mL)
